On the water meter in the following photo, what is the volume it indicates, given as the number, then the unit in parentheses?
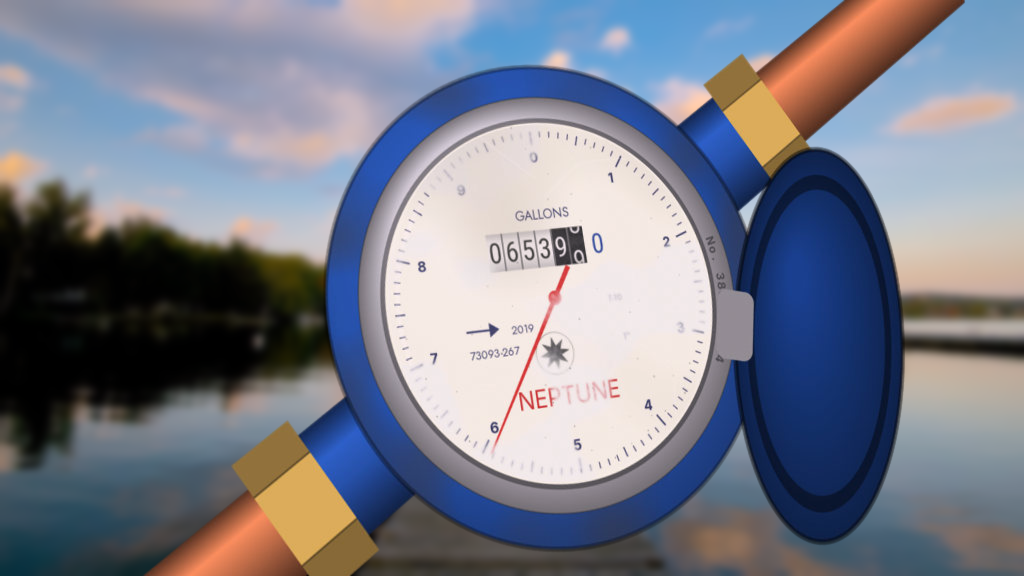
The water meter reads 653985.9 (gal)
